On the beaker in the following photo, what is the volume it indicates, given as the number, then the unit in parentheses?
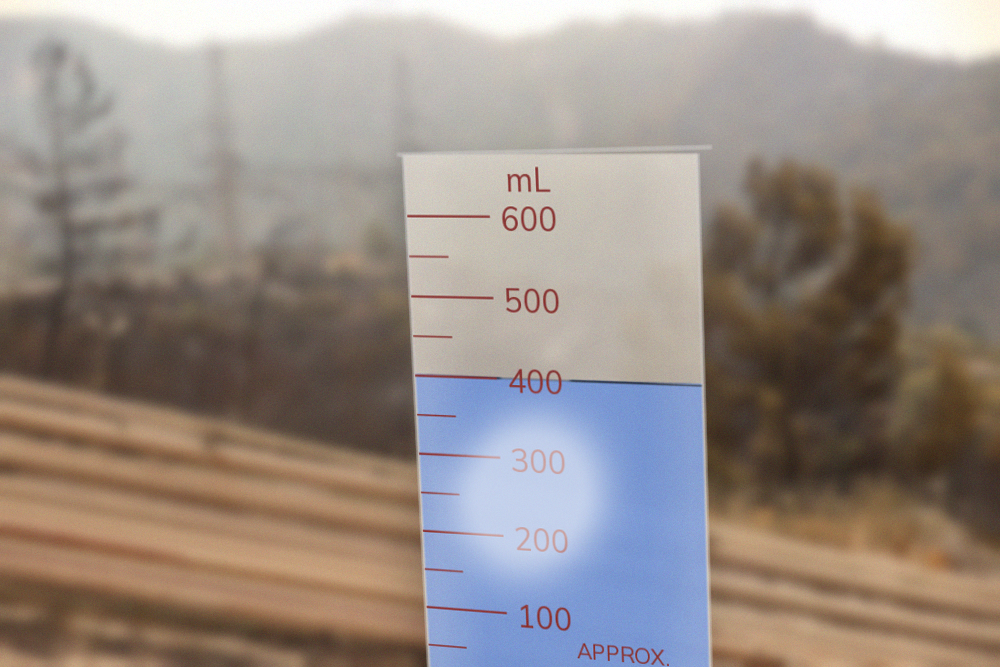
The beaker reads 400 (mL)
